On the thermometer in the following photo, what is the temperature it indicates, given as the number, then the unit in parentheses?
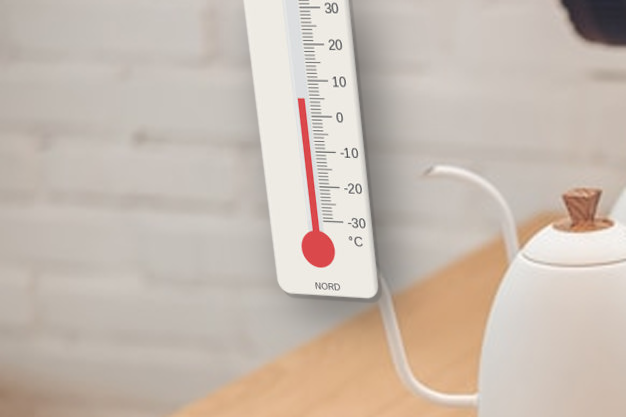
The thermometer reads 5 (°C)
